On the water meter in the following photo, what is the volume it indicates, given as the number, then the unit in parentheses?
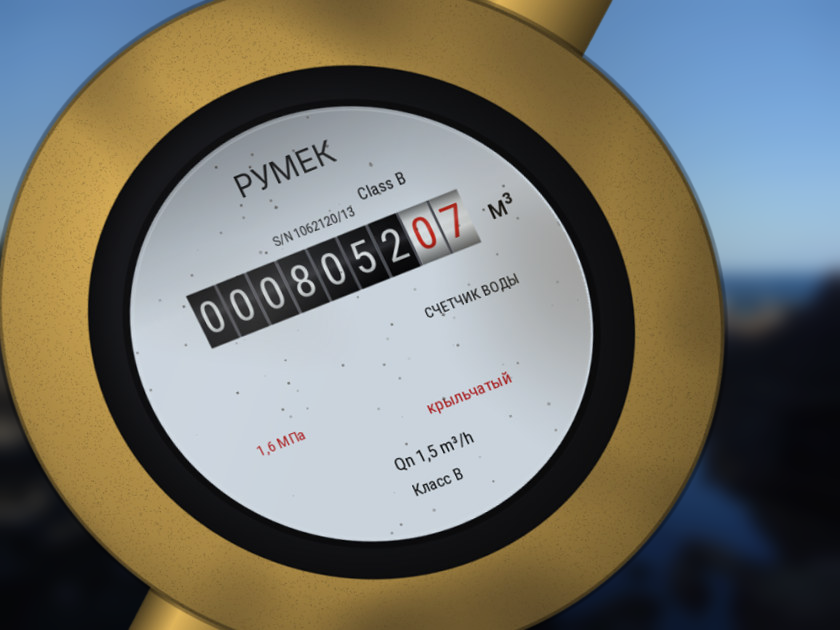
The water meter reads 8052.07 (m³)
